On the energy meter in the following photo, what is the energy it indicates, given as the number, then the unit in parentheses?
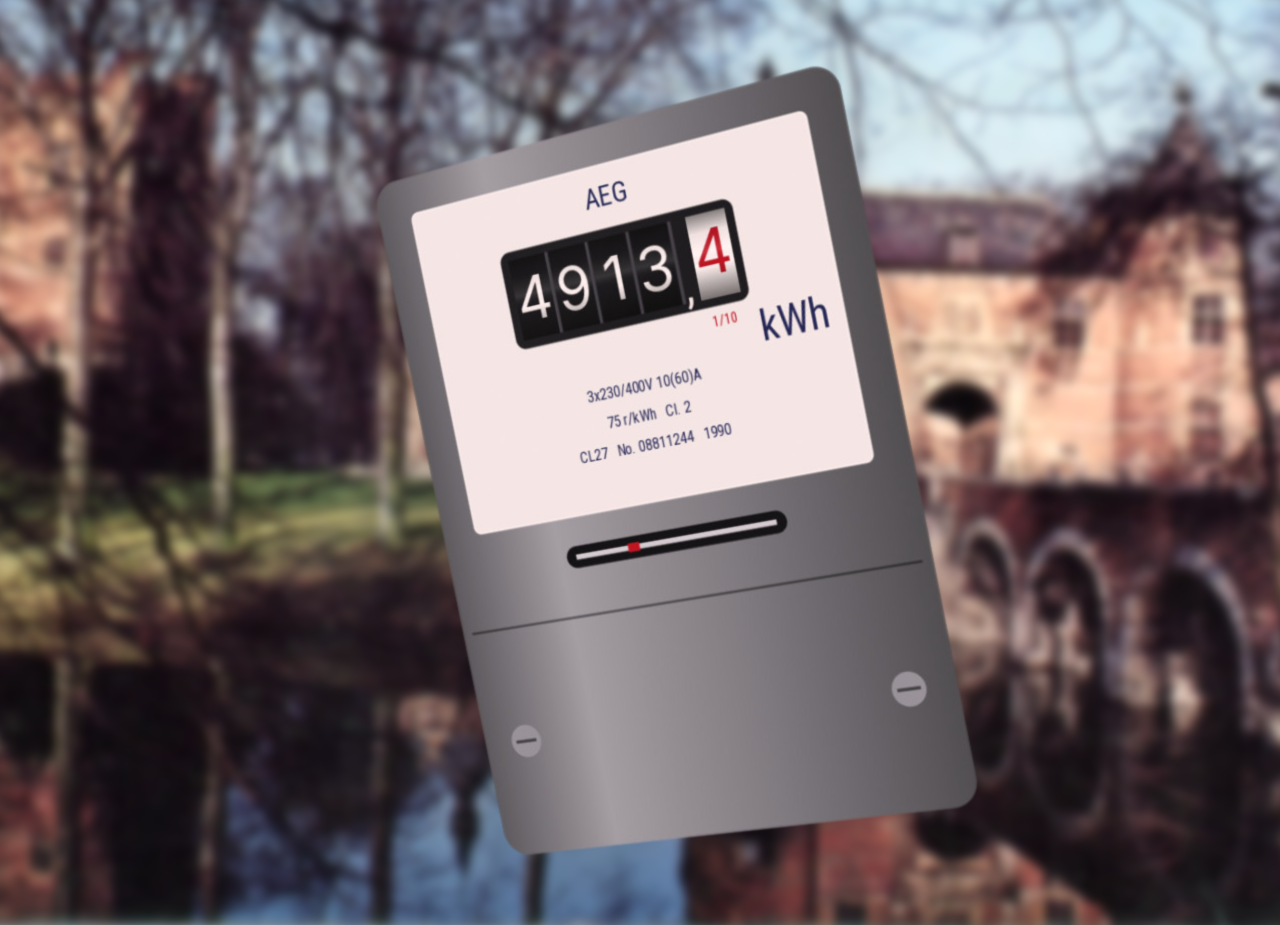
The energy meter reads 4913.4 (kWh)
